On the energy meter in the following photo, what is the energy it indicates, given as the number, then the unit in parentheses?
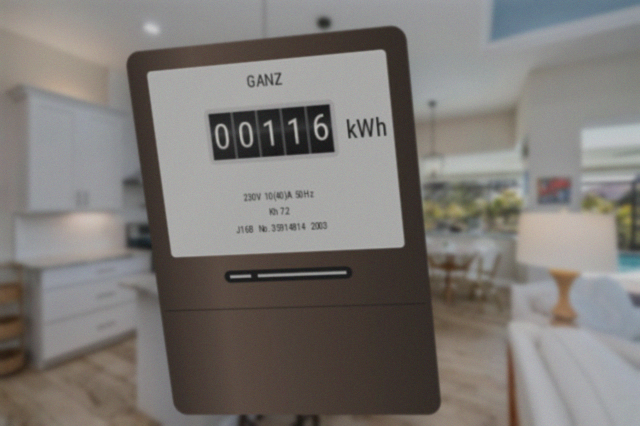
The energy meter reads 116 (kWh)
